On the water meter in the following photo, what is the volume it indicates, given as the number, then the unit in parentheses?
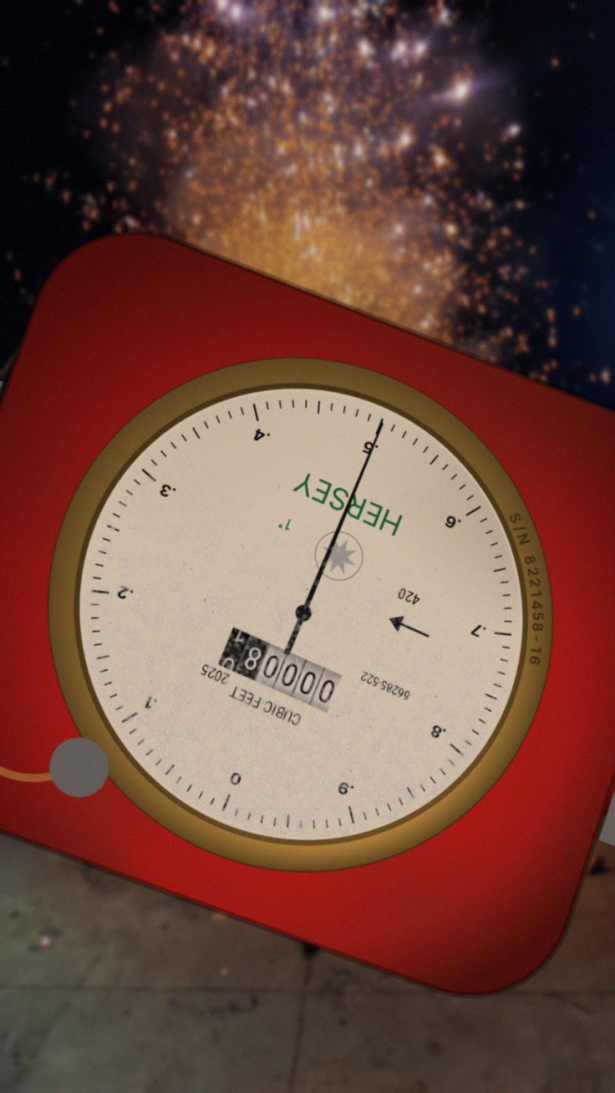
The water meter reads 80.50 (ft³)
